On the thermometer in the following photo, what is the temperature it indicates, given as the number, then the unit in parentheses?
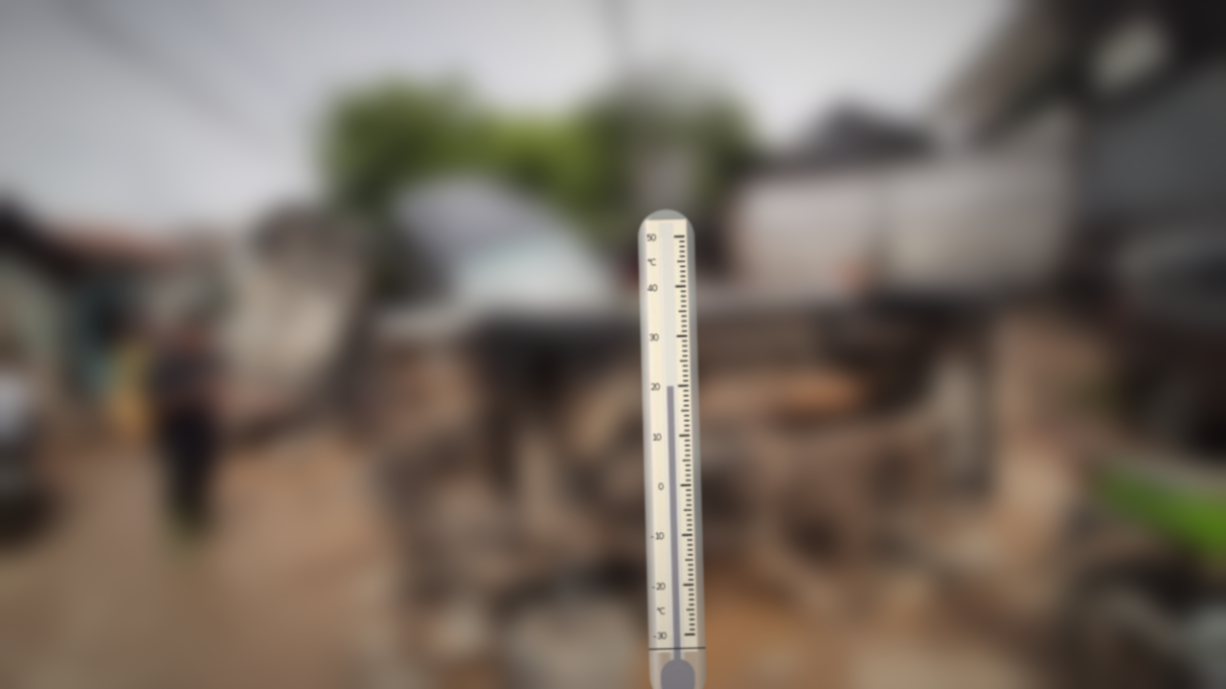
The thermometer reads 20 (°C)
